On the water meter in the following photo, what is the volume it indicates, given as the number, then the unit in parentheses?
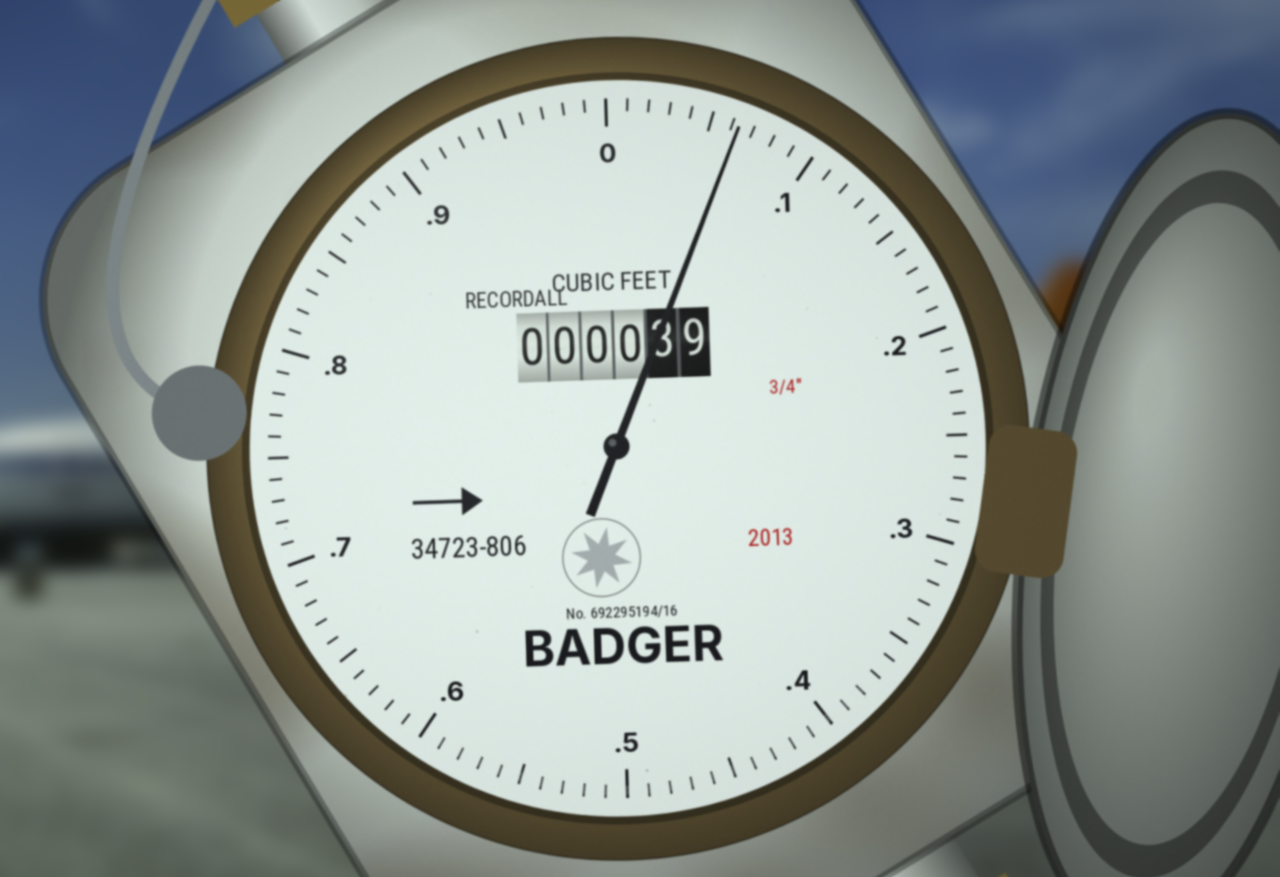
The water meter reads 39.06 (ft³)
